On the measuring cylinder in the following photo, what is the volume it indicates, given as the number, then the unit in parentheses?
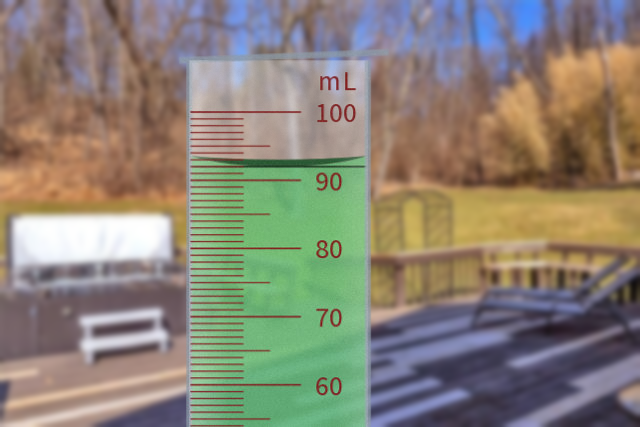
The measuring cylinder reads 92 (mL)
